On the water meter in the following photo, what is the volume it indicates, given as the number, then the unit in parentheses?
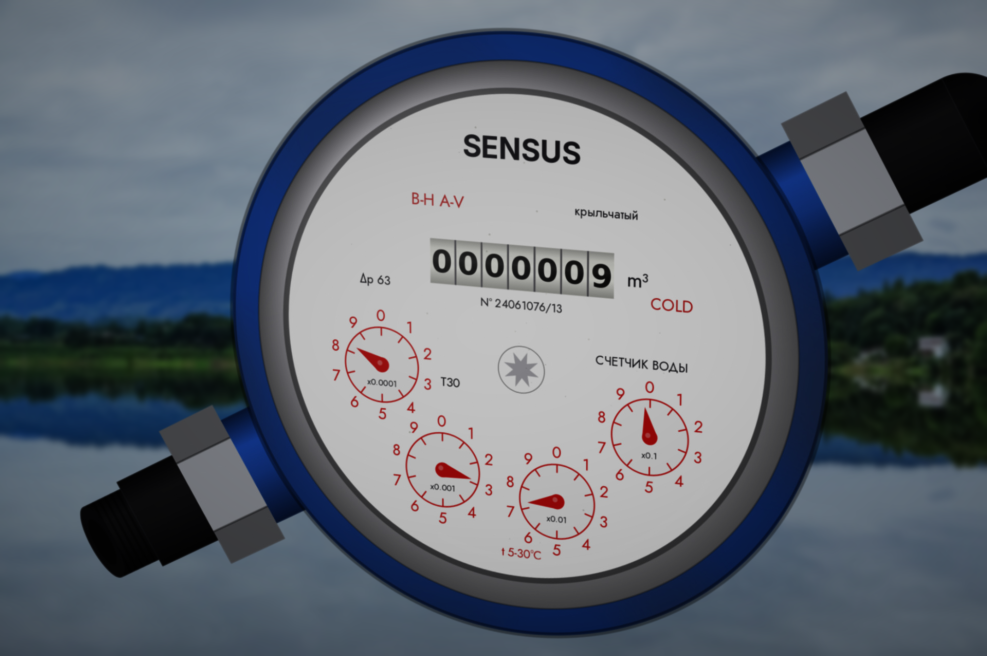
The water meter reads 8.9728 (m³)
